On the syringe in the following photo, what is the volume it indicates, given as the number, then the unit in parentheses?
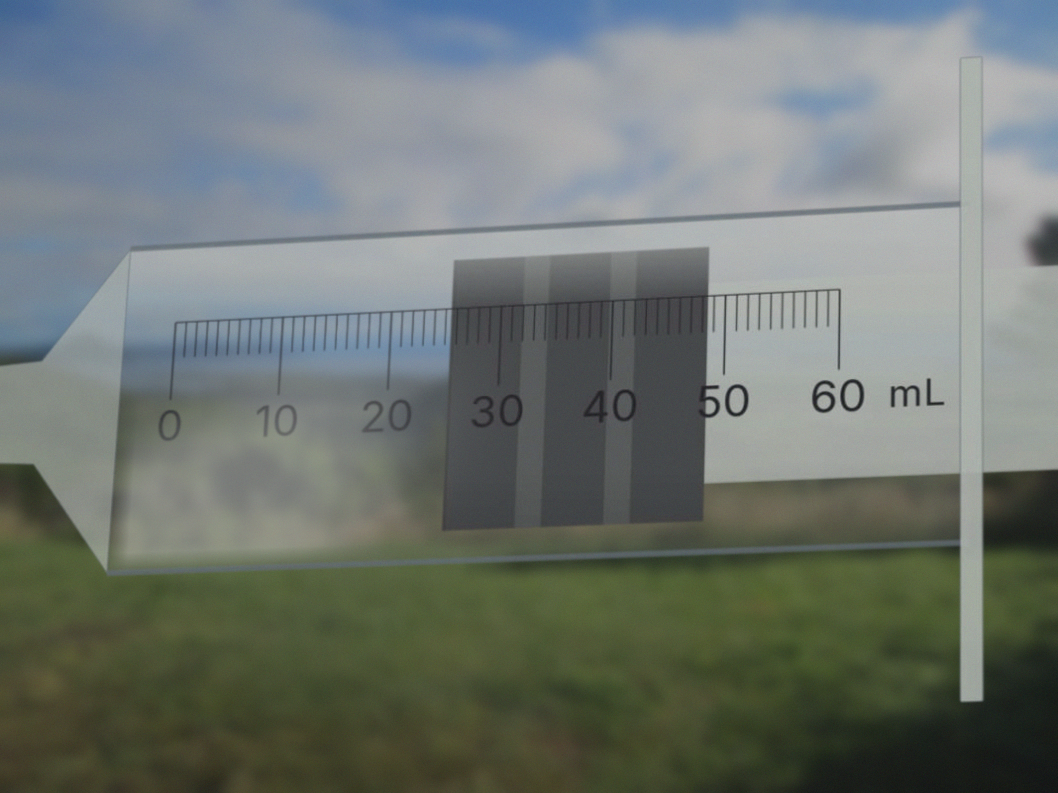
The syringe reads 25.5 (mL)
